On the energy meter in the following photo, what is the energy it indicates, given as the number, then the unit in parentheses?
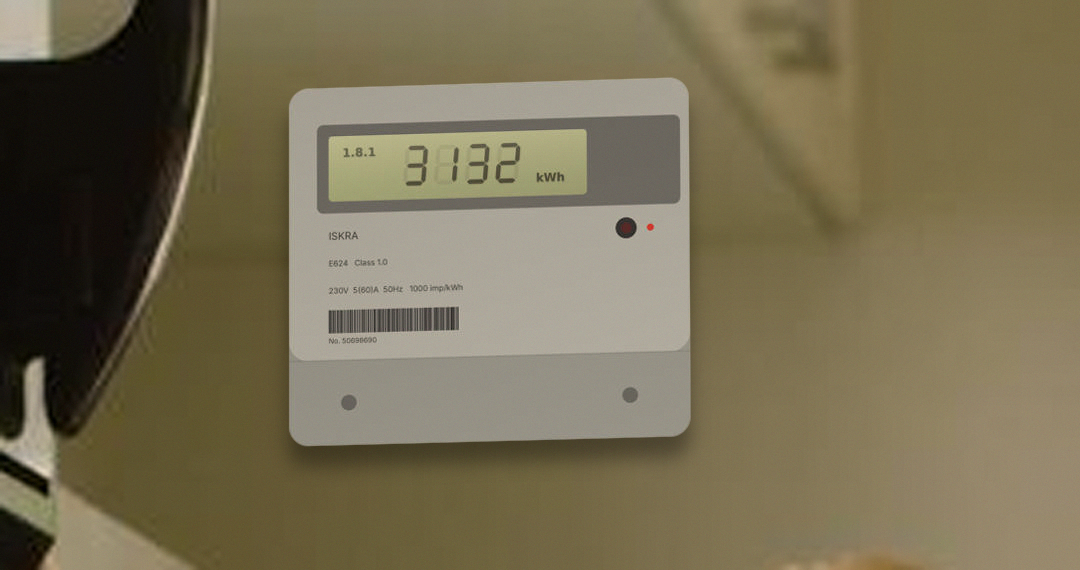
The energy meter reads 3132 (kWh)
